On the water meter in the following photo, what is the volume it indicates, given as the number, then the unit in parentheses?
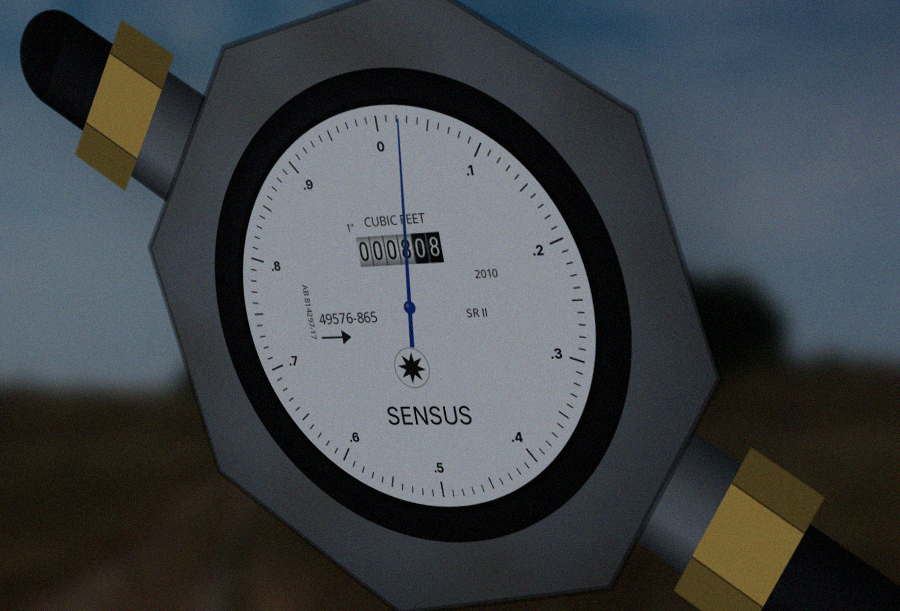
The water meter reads 808.02 (ft³)
